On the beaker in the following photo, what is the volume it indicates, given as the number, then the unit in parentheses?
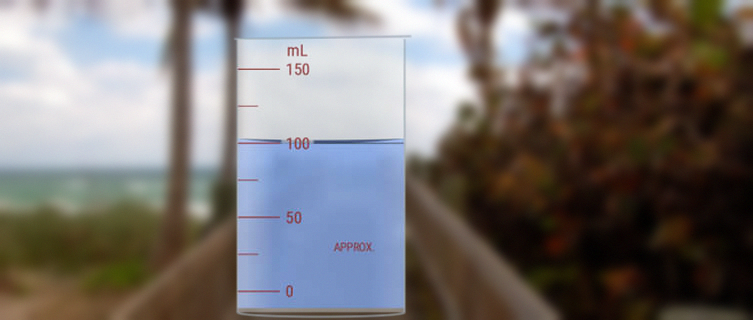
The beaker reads 100 (mL)
